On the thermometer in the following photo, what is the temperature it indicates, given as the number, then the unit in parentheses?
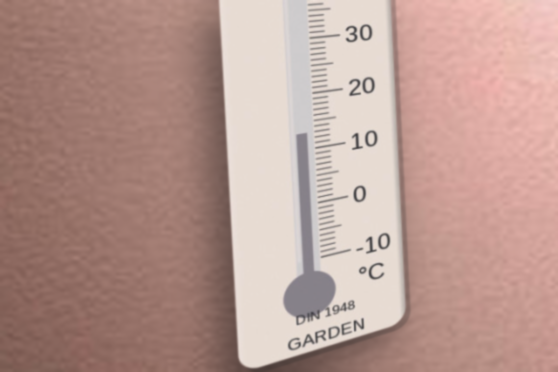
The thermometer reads 13 (°C)
